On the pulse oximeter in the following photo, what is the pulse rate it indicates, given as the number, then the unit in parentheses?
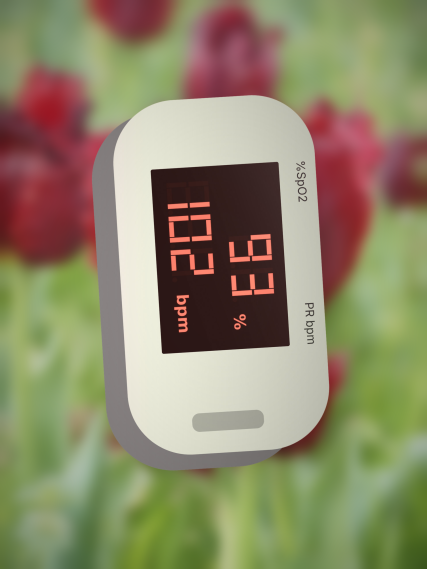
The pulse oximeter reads 102 (bpm)
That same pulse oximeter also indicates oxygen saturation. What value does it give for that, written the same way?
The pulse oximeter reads 93 (%)
